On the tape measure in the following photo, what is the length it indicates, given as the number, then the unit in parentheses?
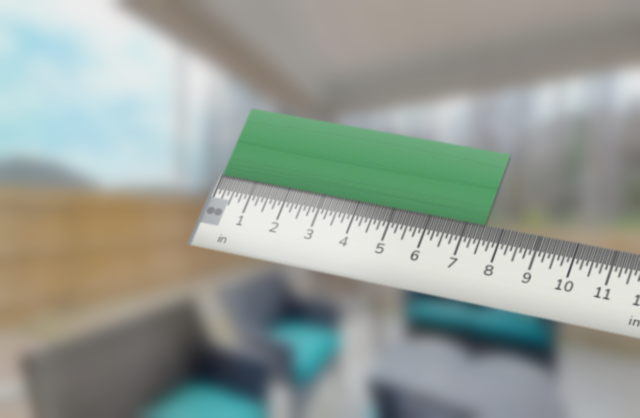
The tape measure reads 7.5 (in)
